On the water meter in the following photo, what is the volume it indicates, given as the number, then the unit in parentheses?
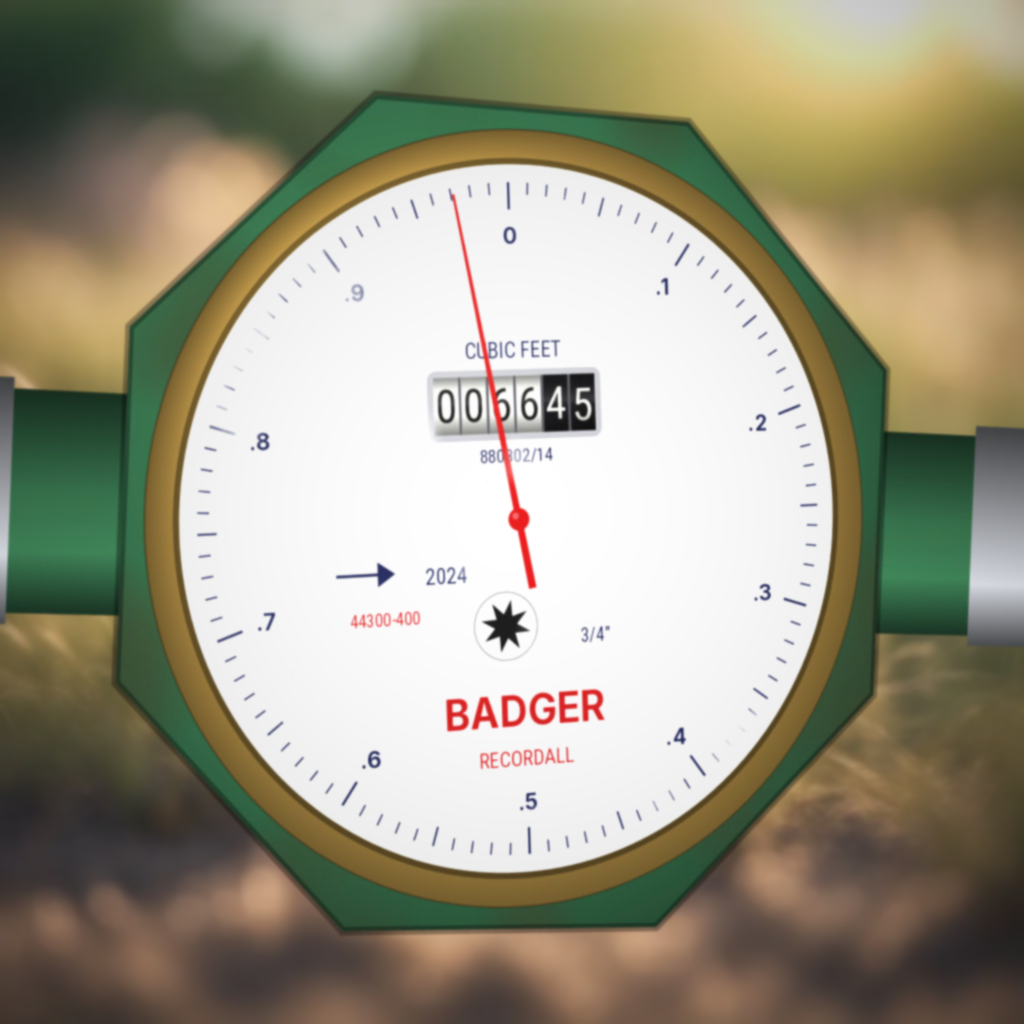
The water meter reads 6644.97 (ft³)
